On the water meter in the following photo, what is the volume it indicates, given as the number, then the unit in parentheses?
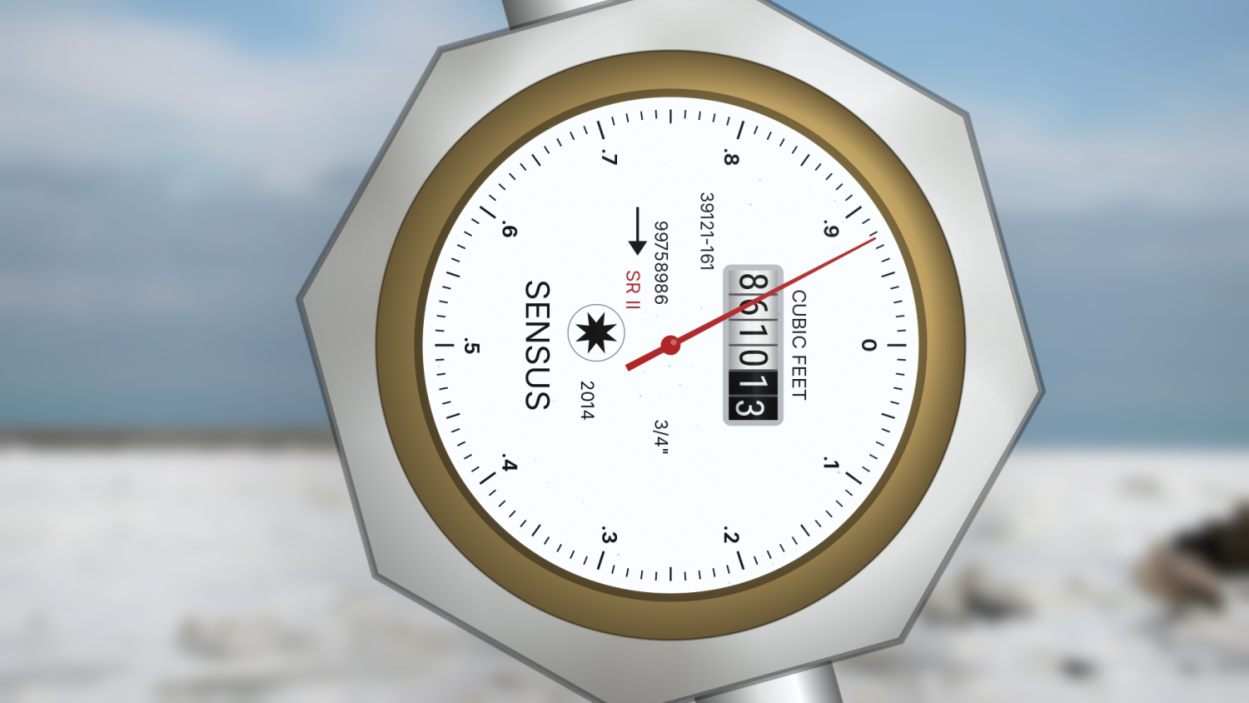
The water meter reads 861012.92 (ft³)
